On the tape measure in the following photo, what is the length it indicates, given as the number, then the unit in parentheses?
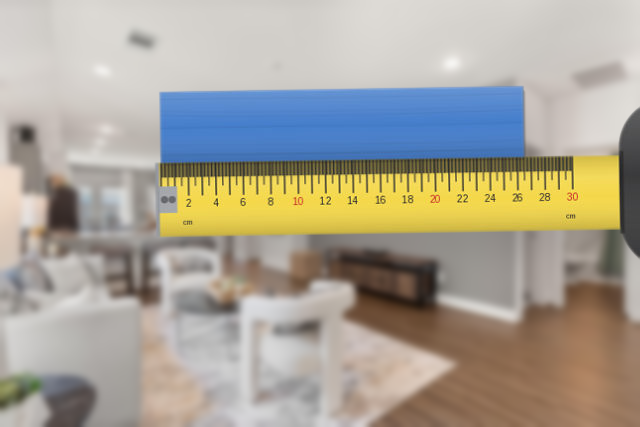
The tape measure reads 26.5 (cm)
